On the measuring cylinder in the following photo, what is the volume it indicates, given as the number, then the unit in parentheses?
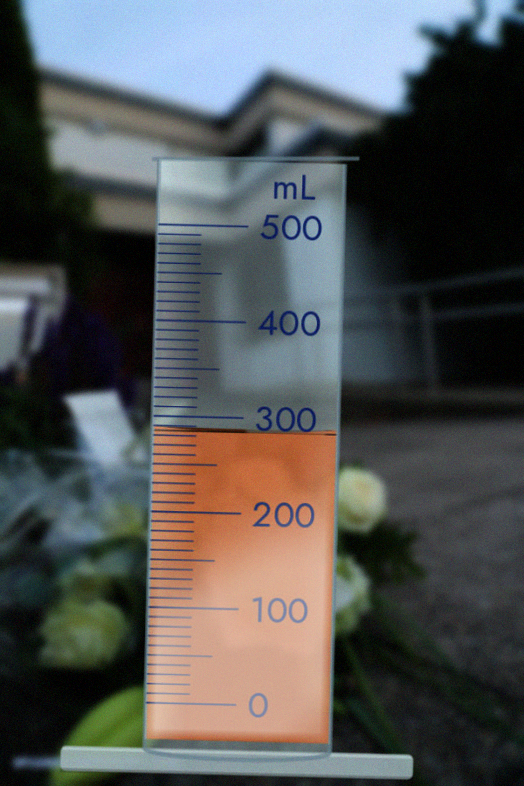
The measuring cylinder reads 285 (mL)
